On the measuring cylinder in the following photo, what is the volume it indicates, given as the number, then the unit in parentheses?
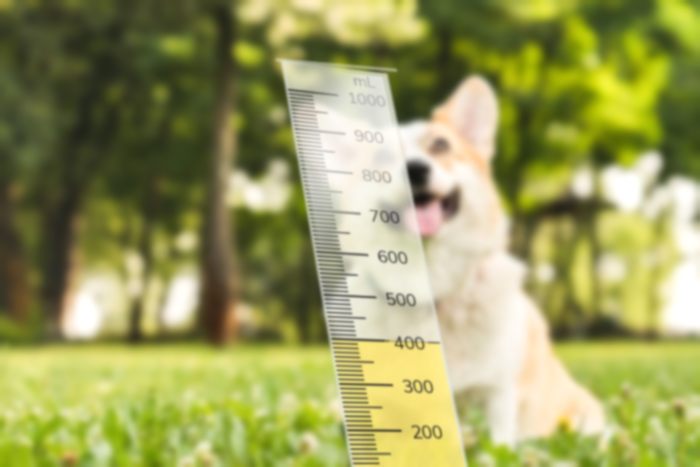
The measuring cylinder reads 400 (mL)
